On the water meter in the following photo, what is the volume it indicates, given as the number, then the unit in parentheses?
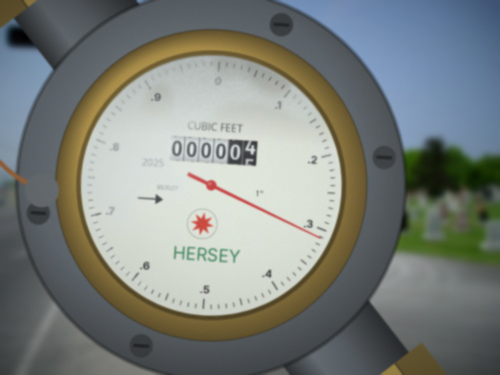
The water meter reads 4.31 (ft³)
